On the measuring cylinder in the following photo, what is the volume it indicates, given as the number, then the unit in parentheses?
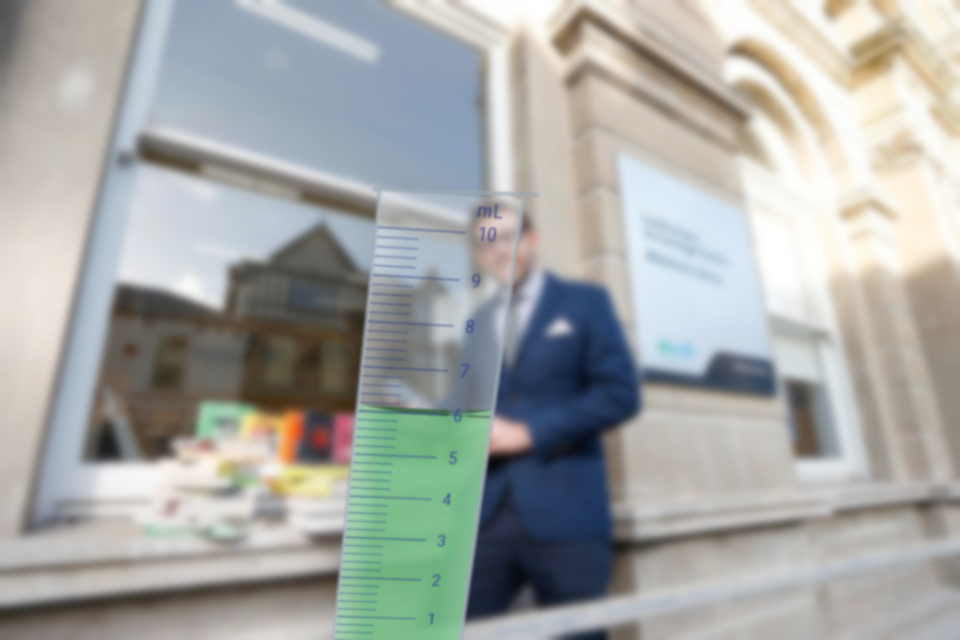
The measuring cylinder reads 6 (mL)
